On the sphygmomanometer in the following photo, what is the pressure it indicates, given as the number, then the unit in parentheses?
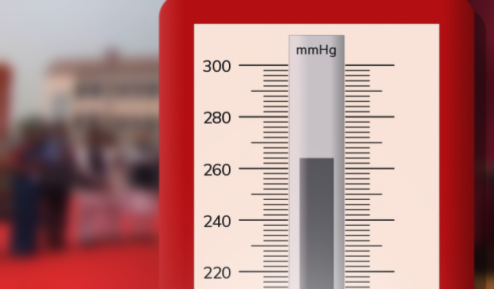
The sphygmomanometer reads 264 (mmHg)
